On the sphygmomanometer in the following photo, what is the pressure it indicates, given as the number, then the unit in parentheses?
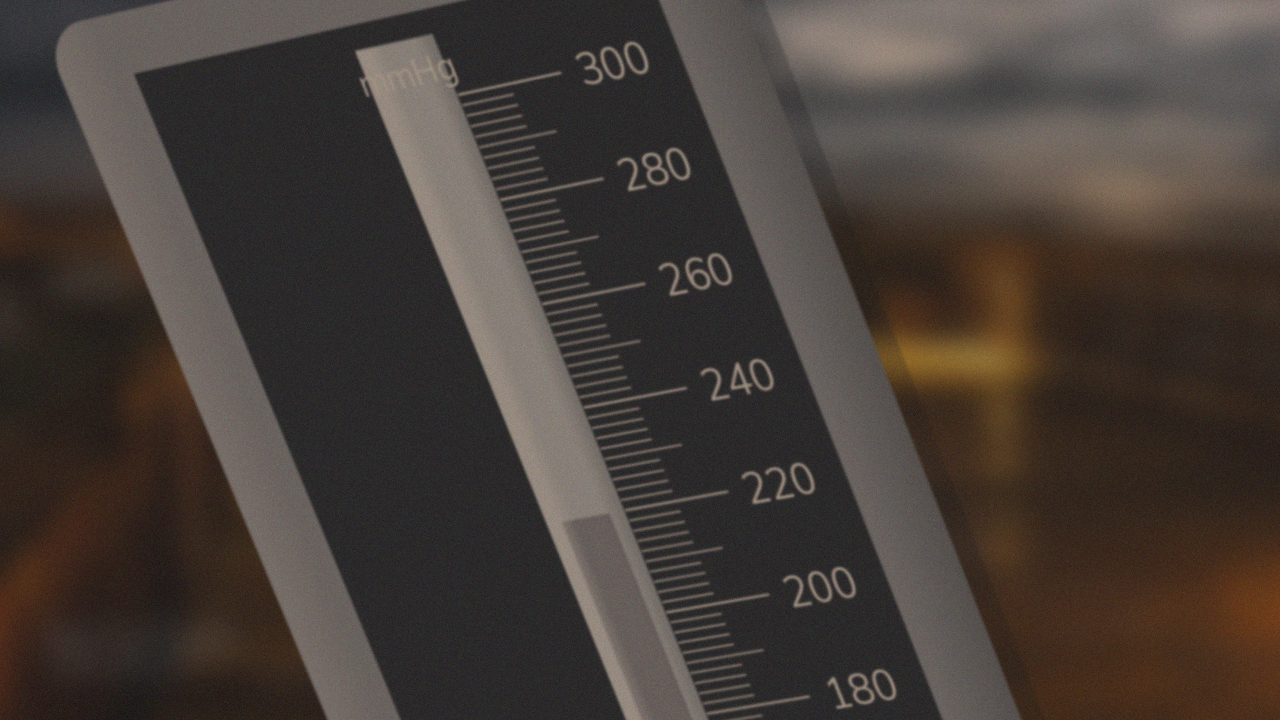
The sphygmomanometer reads 220 (mmHg)
